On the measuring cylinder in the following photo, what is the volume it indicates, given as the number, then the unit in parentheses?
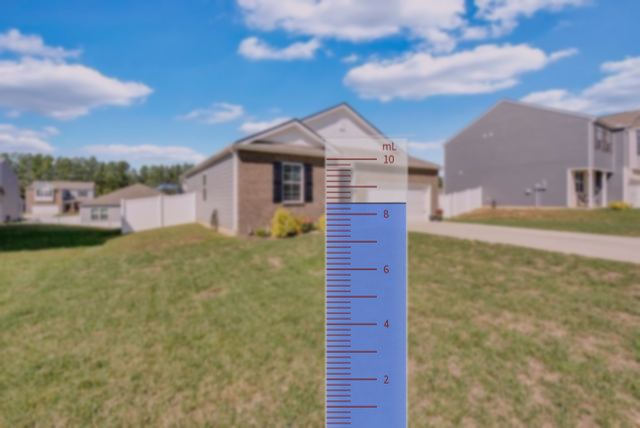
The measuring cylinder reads 8.4 (mL)
